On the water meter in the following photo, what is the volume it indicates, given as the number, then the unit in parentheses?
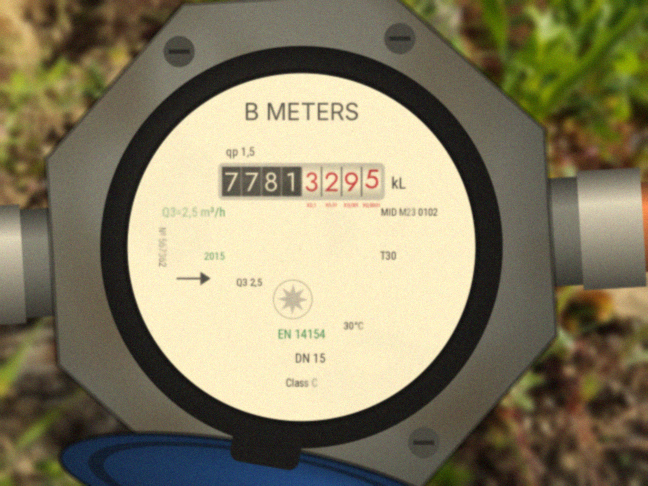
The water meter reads 7781.3295 (kL)
